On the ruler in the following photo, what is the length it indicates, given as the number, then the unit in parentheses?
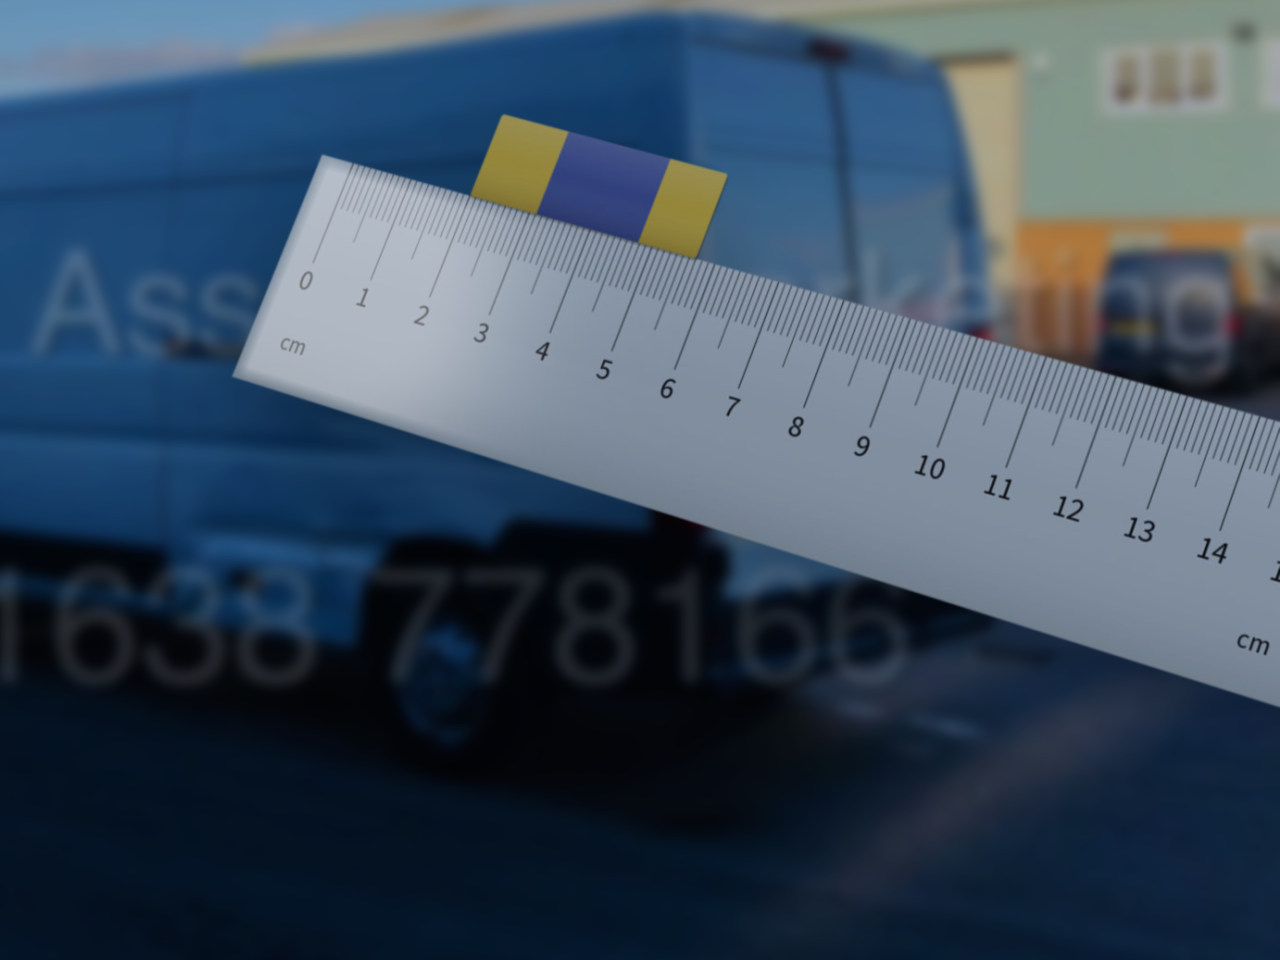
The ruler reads 3.7 (cm)
